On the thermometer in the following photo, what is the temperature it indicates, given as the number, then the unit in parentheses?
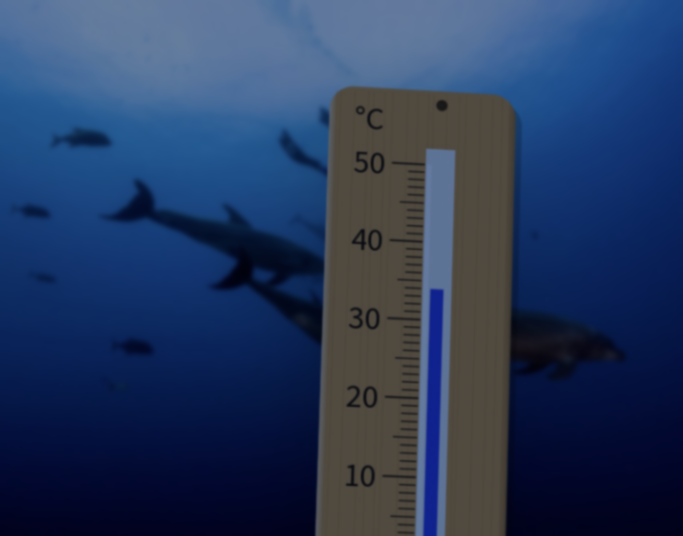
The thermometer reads 34 (°C)
